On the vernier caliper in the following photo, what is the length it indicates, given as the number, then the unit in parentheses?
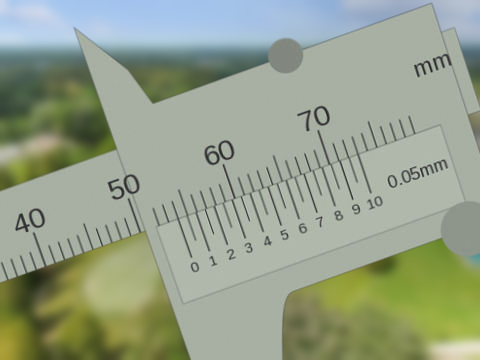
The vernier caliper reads 54.0 (mm)
